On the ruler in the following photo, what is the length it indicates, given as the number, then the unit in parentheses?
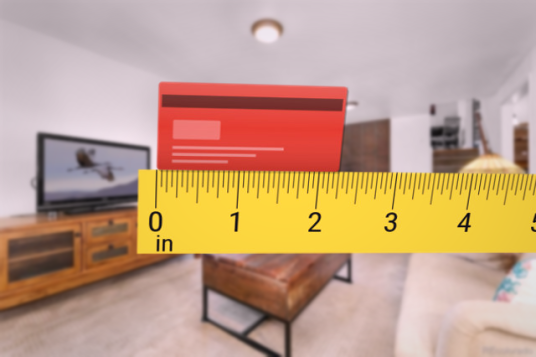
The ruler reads 2.25 (in)
